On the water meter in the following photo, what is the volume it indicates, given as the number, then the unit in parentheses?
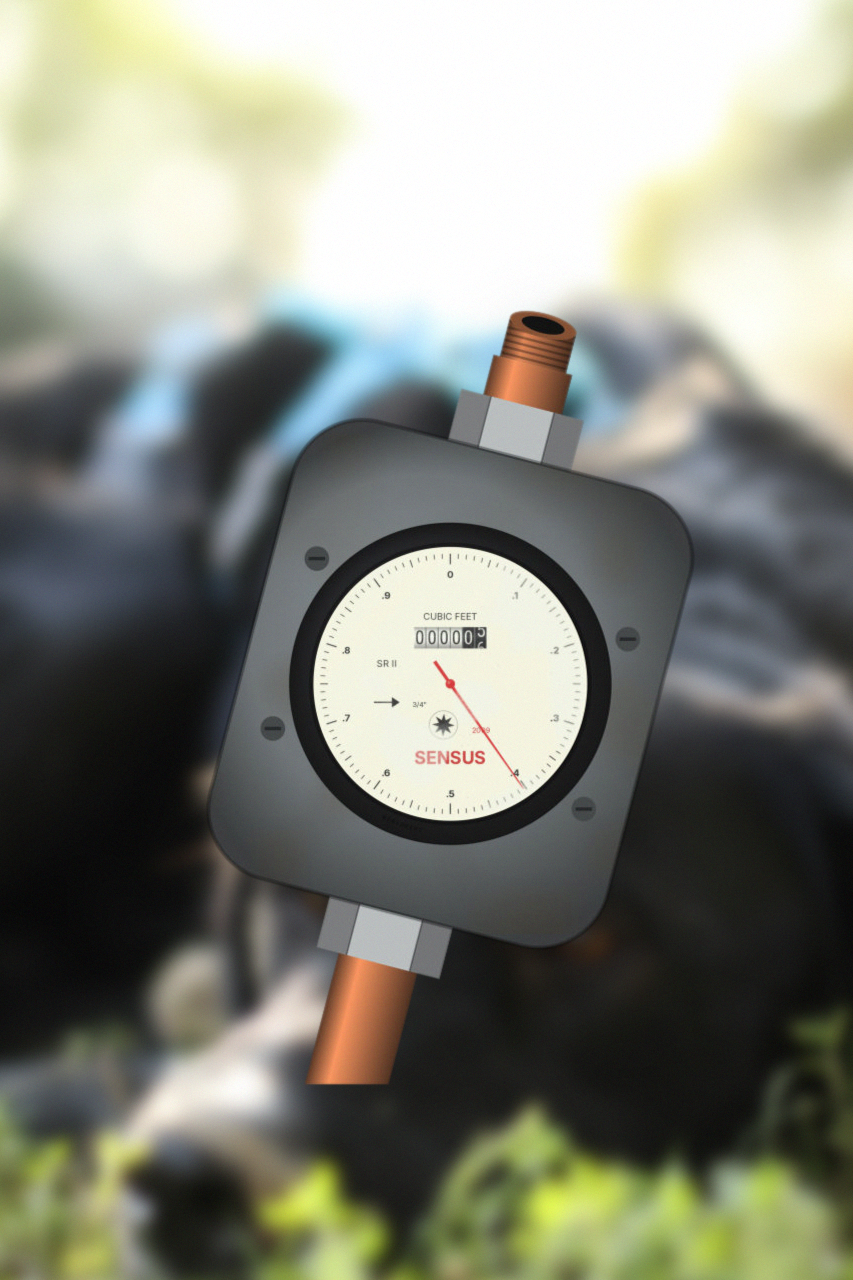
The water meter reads 5.40 (ft³)
